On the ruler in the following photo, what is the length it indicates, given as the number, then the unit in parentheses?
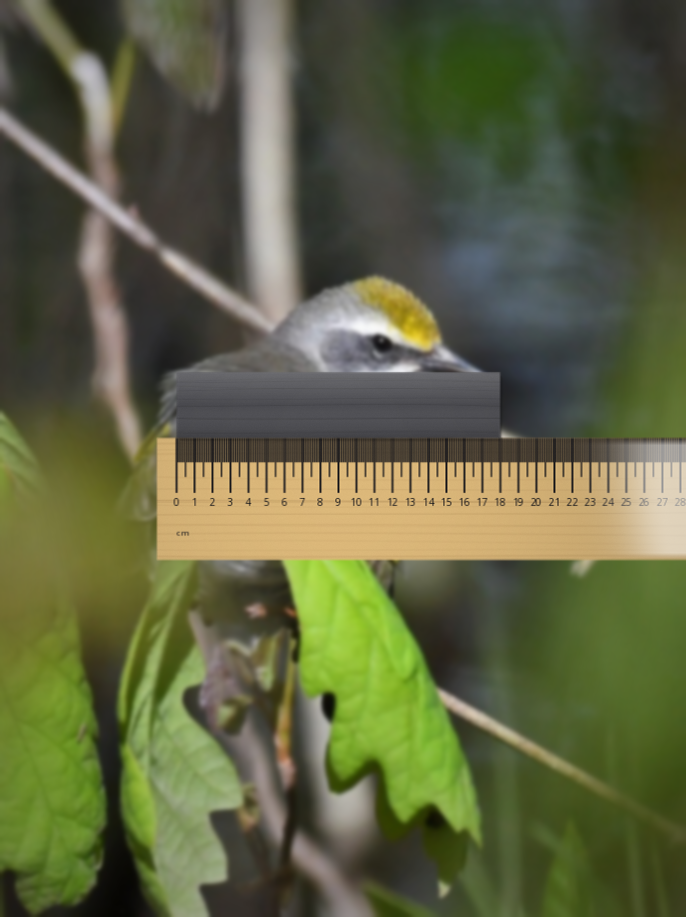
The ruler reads 18 (cm)
